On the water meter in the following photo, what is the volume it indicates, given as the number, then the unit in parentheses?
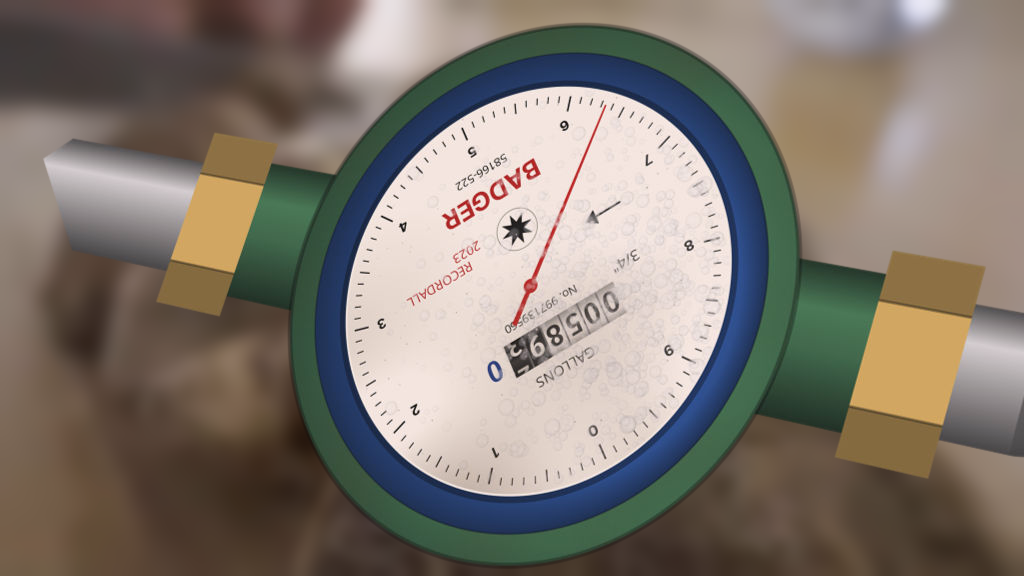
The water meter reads 58926.3 (gal)
